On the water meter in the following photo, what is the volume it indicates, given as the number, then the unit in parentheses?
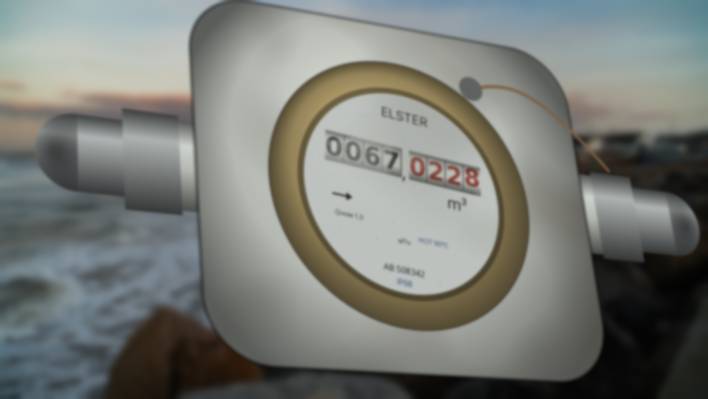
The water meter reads 67.0228 (m³)
